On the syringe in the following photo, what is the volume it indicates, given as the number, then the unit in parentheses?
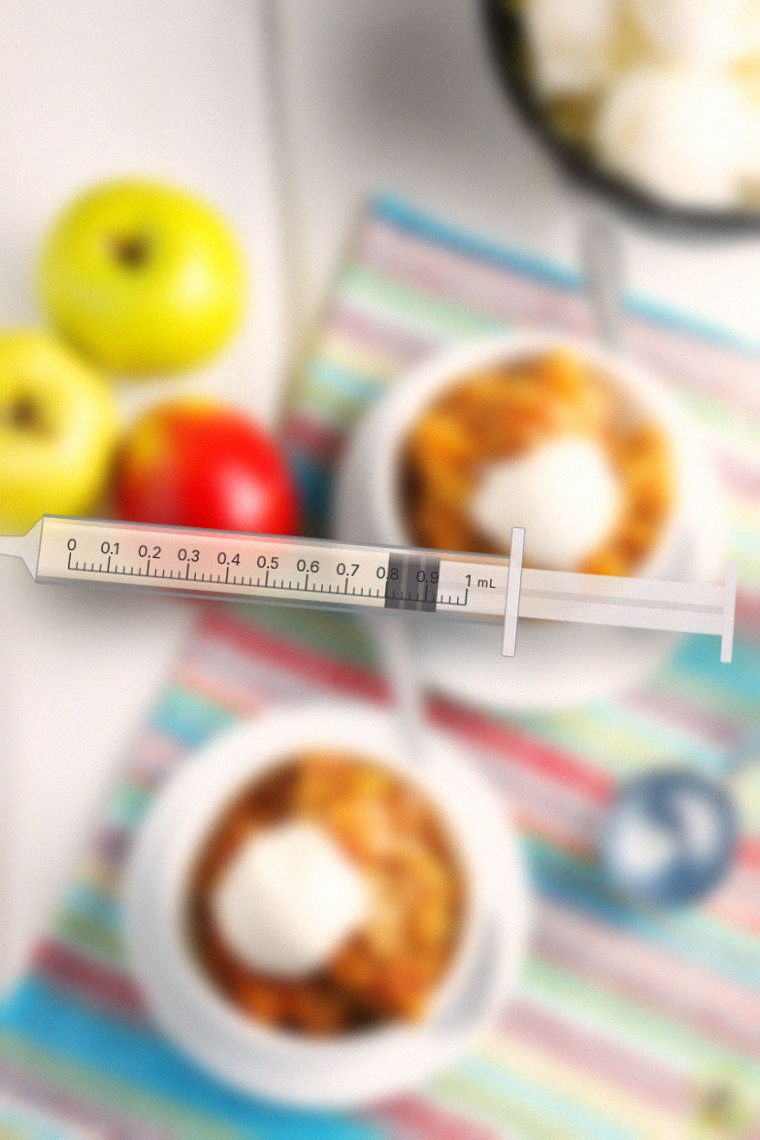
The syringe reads 0.8 (mL)
